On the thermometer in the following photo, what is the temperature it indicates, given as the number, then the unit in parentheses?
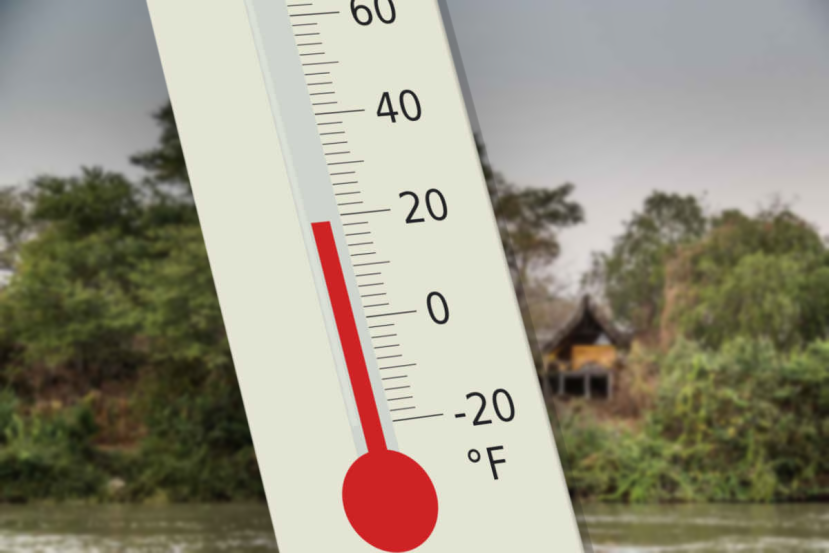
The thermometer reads 19 (°F)
